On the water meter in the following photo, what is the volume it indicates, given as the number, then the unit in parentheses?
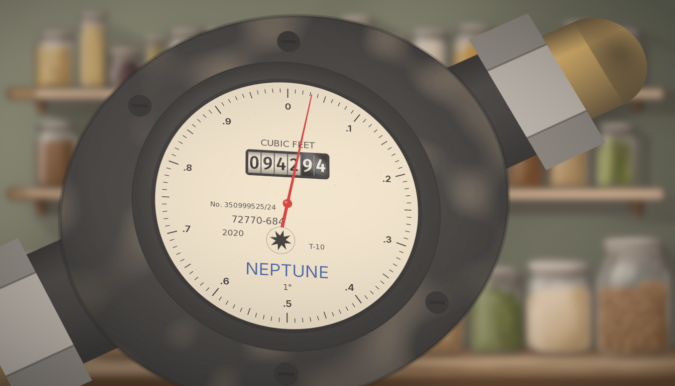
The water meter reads 94294.03 (ft³)
